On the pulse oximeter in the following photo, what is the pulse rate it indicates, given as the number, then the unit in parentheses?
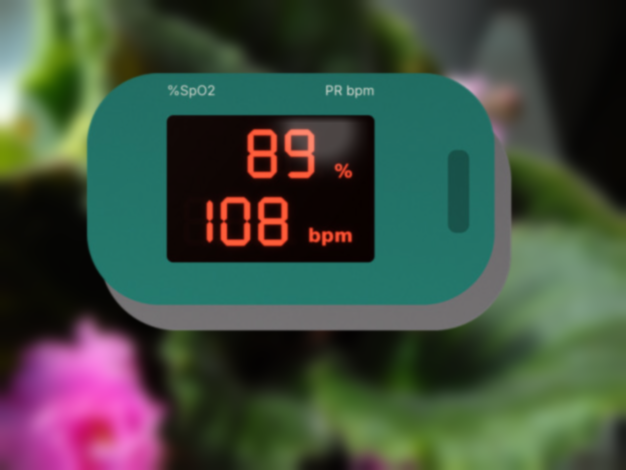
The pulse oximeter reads 108 (bpm)
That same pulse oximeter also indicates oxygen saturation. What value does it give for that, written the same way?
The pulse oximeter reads 89 (%)
